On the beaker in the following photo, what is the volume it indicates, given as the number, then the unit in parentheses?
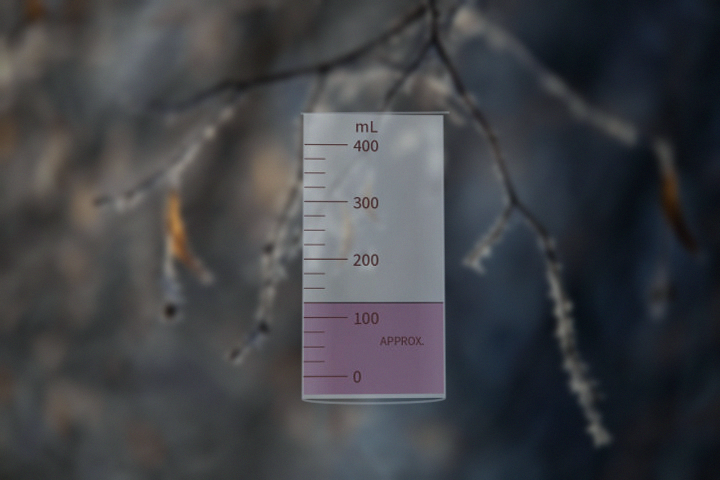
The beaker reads 125 (mL)
